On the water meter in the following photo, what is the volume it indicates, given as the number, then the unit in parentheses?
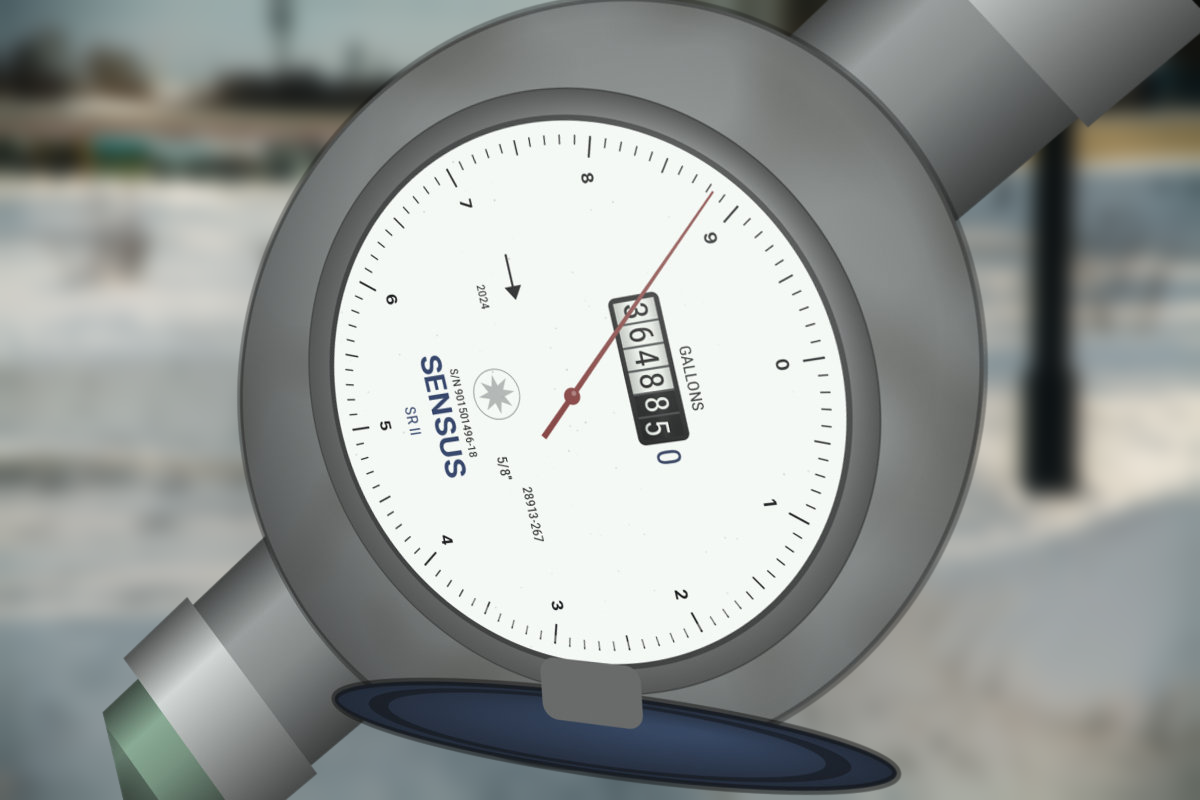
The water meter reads 3648848.8 (gal)
